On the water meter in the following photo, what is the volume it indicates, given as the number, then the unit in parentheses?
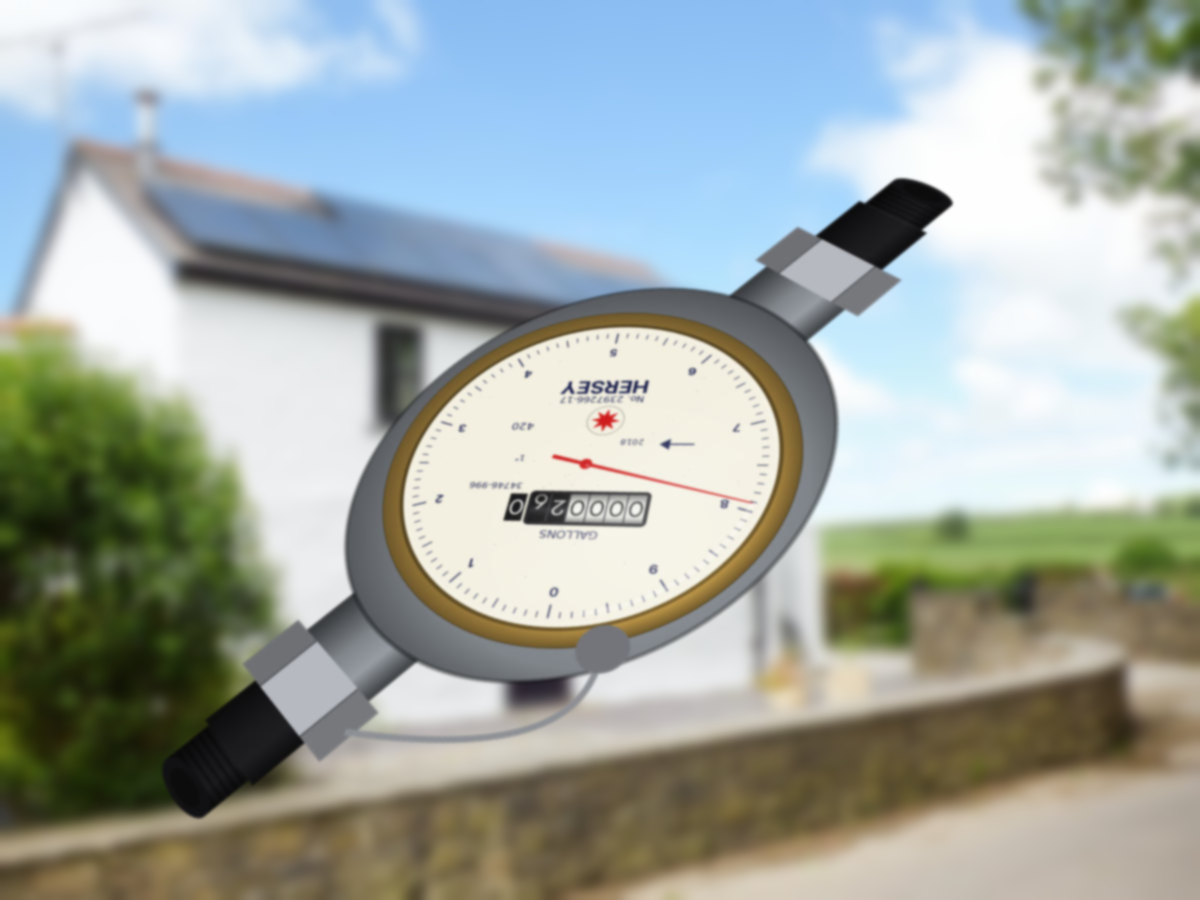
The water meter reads 257.9 (gal)
